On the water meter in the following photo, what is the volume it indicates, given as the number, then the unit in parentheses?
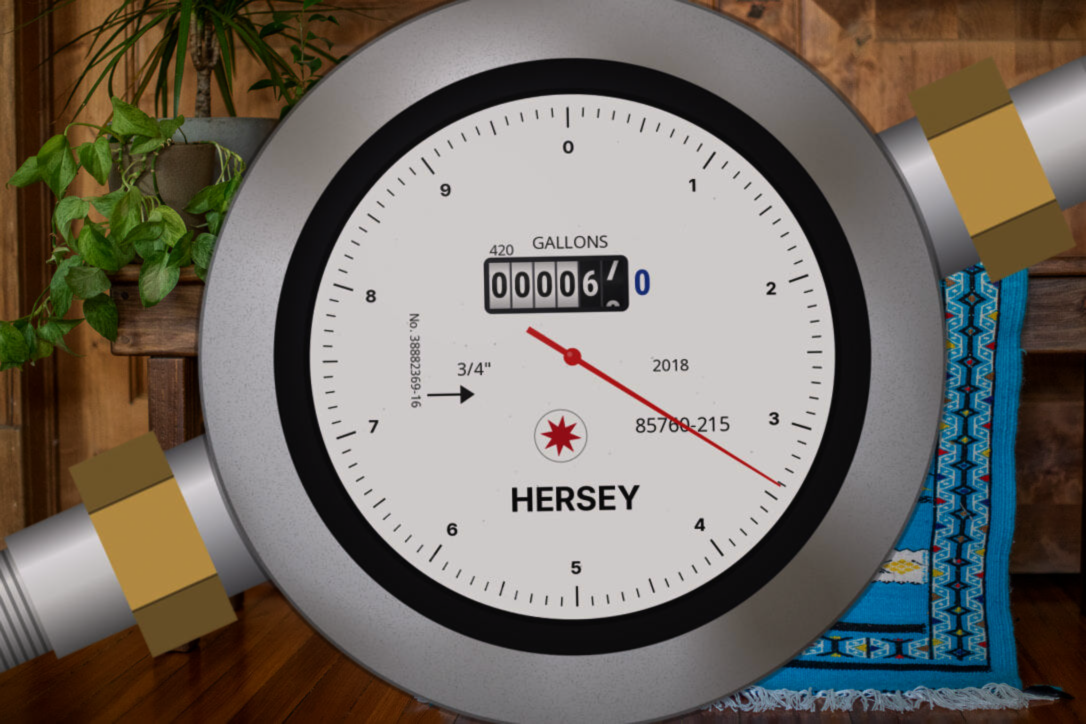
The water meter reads 673.4 (gal)
